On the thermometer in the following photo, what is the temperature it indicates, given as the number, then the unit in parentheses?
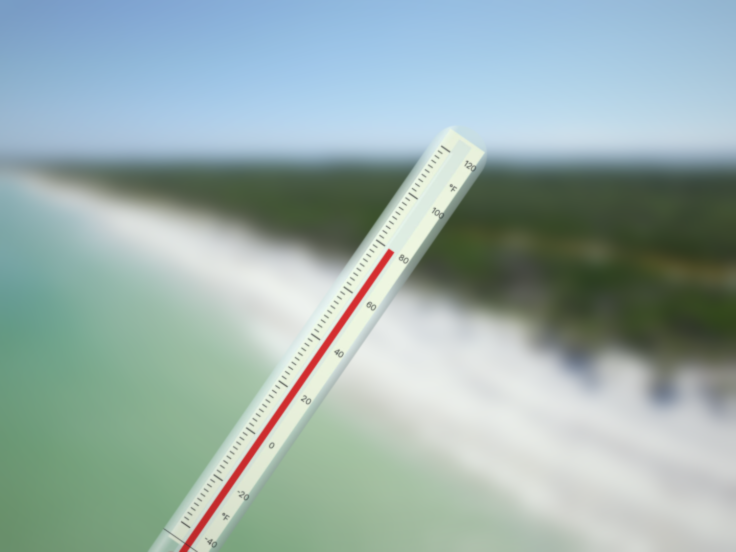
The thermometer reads 80 (°F)
